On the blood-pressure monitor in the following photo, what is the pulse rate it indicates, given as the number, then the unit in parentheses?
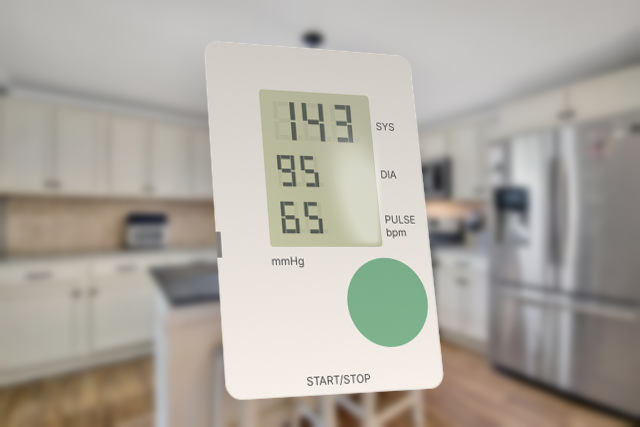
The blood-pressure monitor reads 65 (bpm)
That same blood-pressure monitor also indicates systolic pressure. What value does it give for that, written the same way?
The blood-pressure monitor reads 143 (mmHg)
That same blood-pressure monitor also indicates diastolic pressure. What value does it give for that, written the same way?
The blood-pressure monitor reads 95 (mmHg)
